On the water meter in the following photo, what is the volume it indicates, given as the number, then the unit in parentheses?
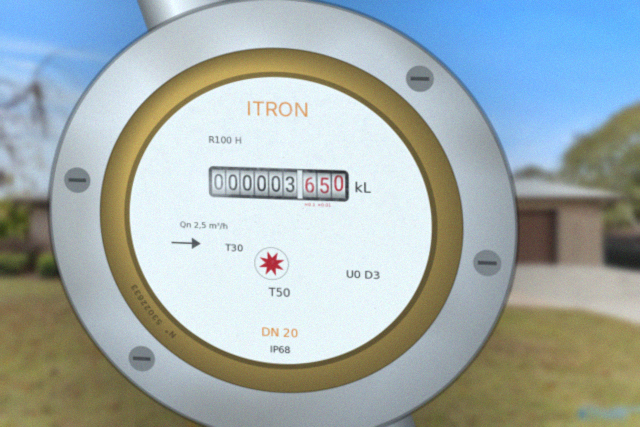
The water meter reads 3.650 (kL)
